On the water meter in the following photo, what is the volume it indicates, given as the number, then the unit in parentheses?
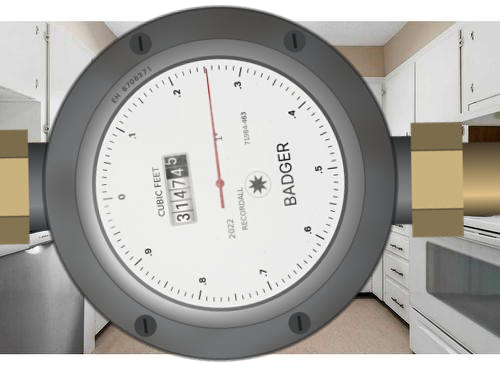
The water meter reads 314745.25 (ft³)
